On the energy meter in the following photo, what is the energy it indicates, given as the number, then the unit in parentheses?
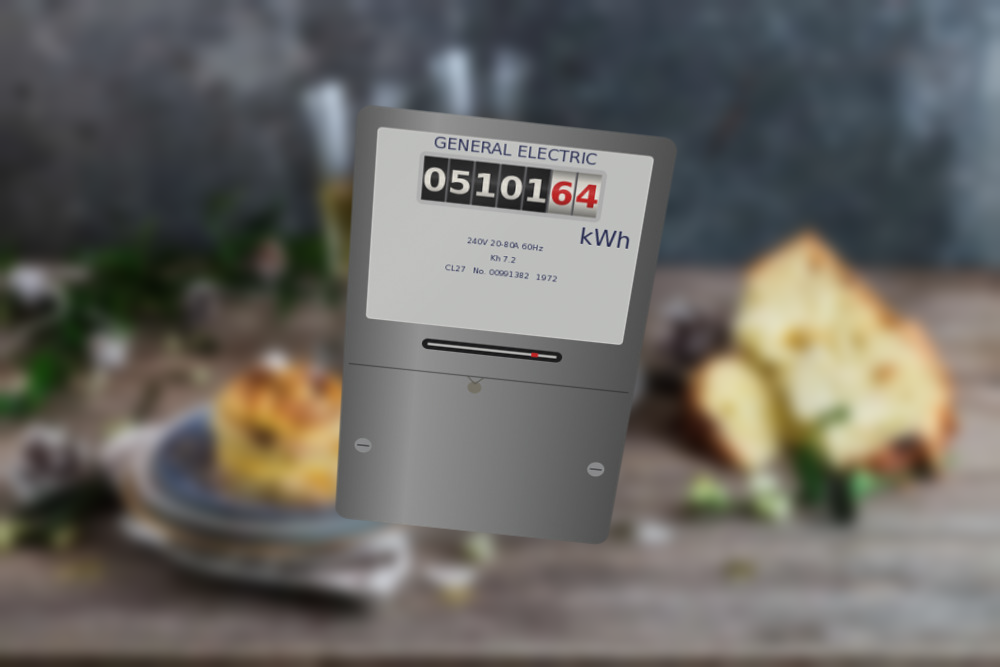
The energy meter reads 5101.64 (kWh)
